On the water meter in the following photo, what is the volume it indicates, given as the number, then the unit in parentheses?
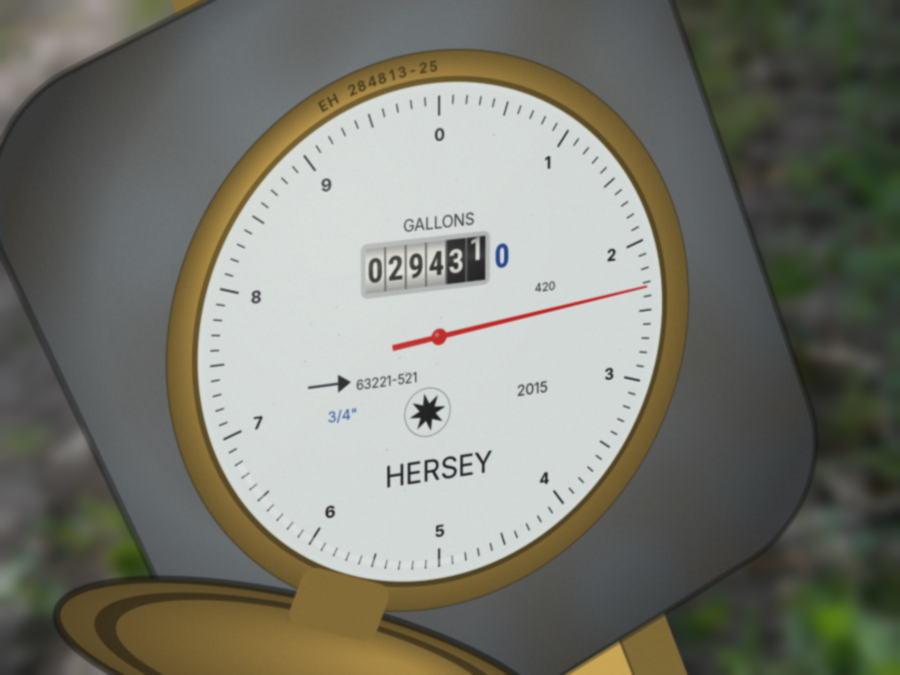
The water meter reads 294312.3 (gal)
